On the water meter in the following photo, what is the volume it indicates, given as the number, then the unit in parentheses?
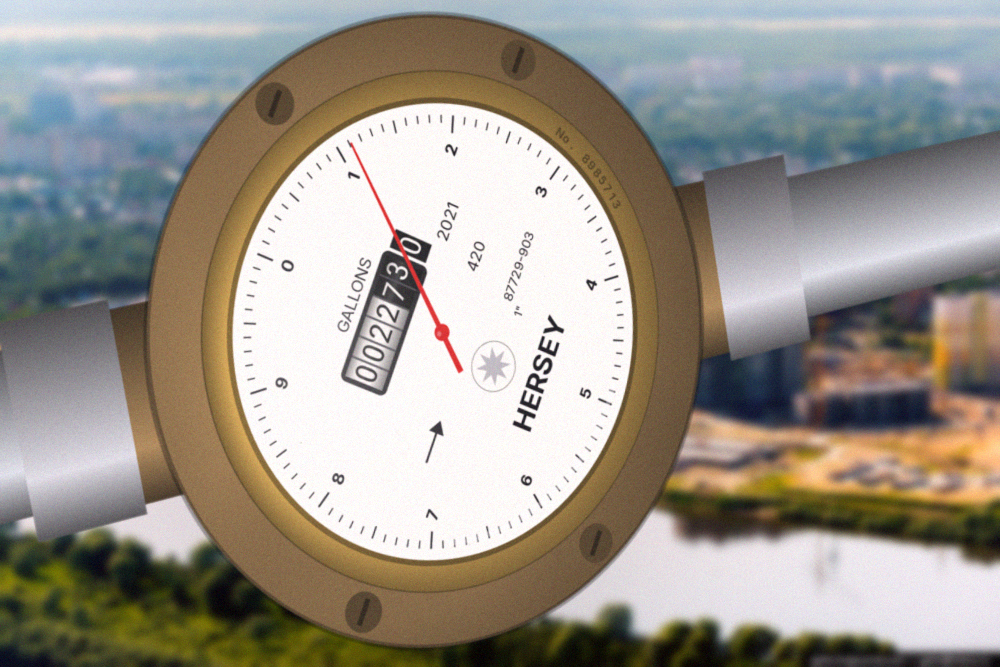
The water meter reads 22731.1 (gal)
